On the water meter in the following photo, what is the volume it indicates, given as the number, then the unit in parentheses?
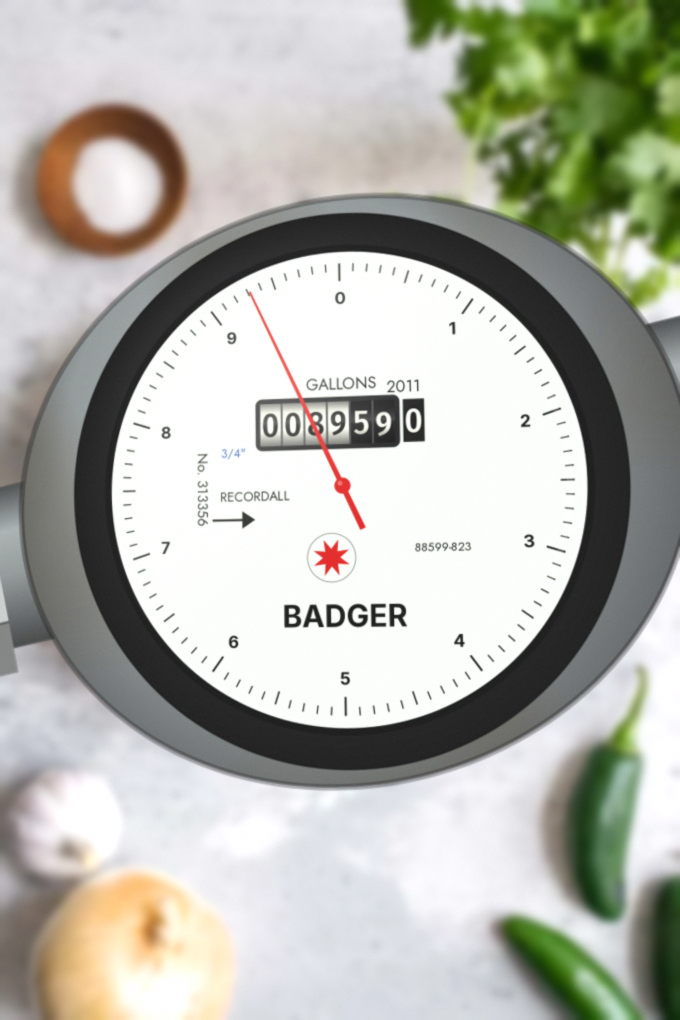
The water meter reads 89589.3 (gal)
